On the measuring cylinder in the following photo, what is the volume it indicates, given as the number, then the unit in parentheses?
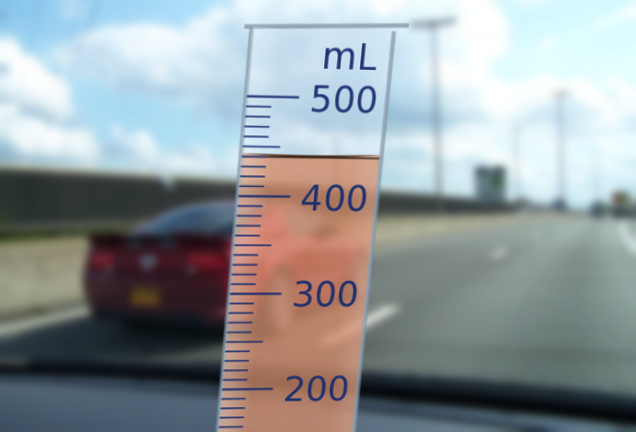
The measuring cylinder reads 440 (mL)
